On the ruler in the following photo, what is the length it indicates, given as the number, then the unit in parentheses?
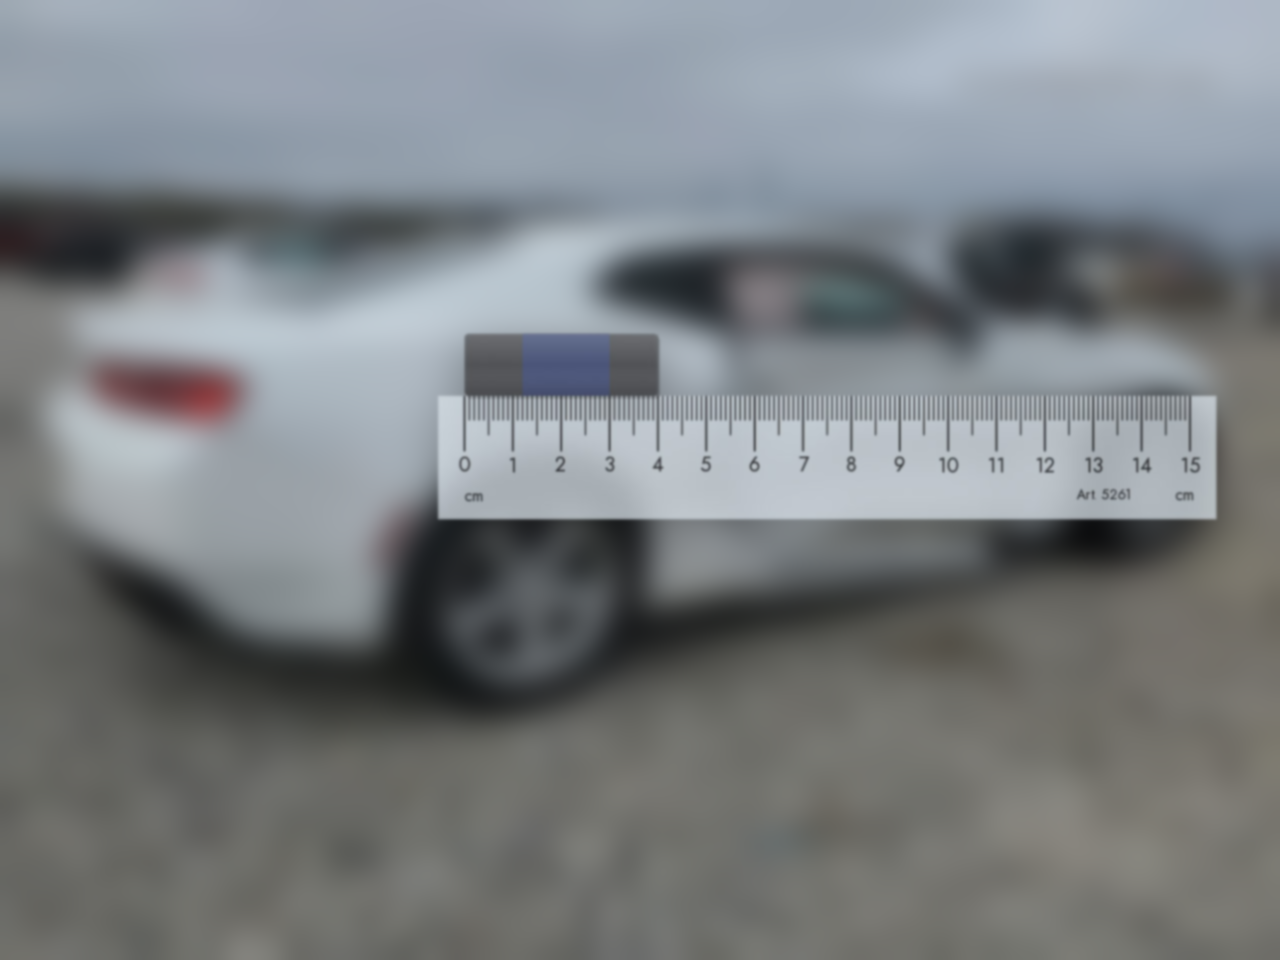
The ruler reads 4 (cm)
